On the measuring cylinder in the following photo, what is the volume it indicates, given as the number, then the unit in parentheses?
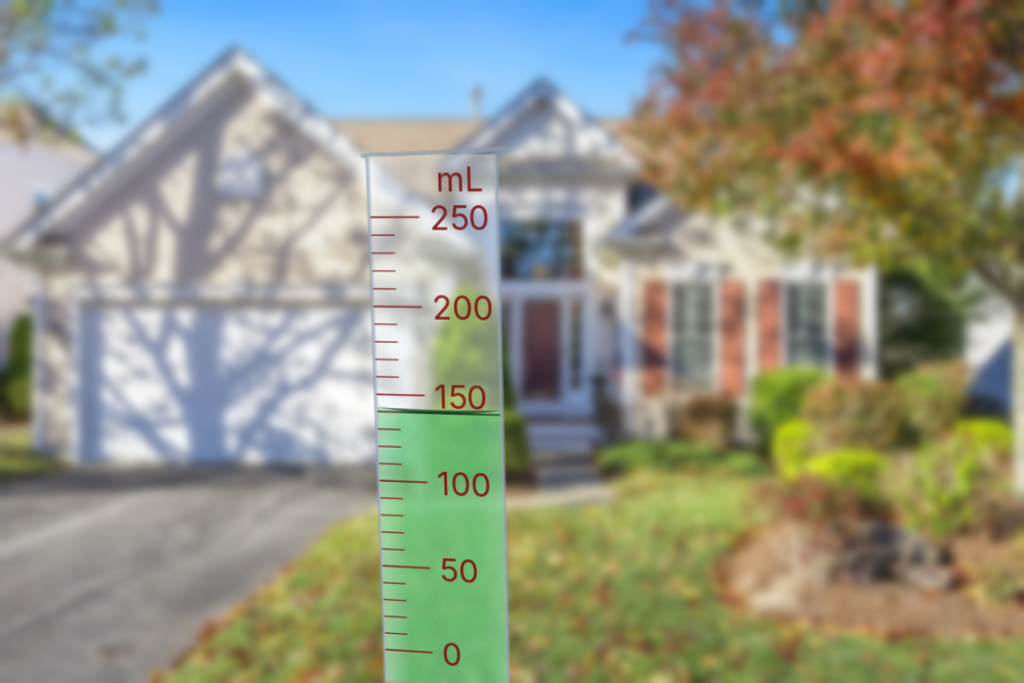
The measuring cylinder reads 140 (mL)
